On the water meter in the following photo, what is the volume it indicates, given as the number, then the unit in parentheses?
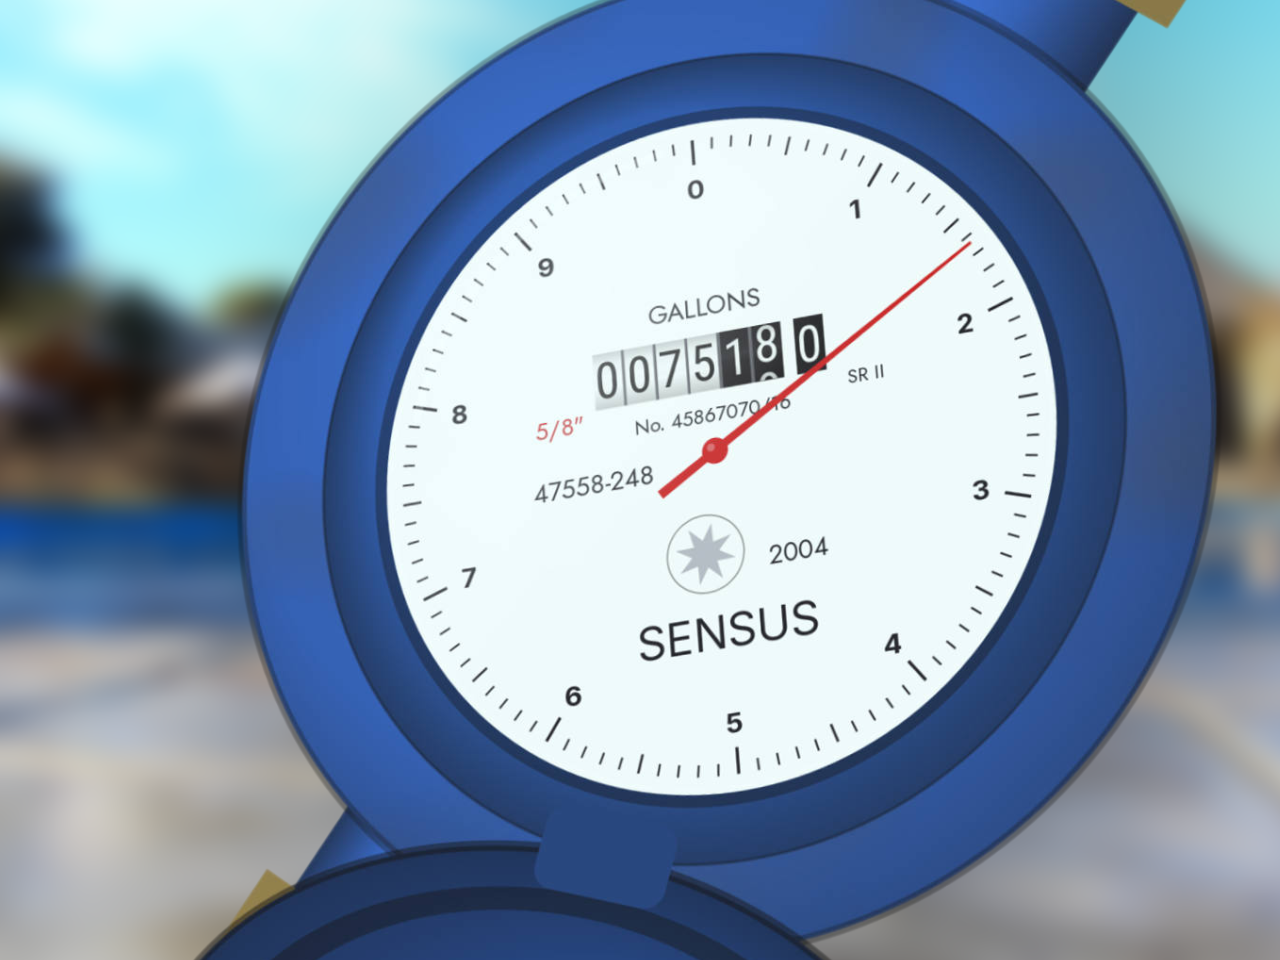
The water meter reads 75181.6 (gal)
